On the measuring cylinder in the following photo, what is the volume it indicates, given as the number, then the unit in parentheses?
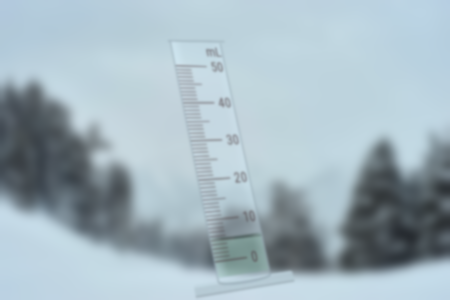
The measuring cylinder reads 5 (mL)
